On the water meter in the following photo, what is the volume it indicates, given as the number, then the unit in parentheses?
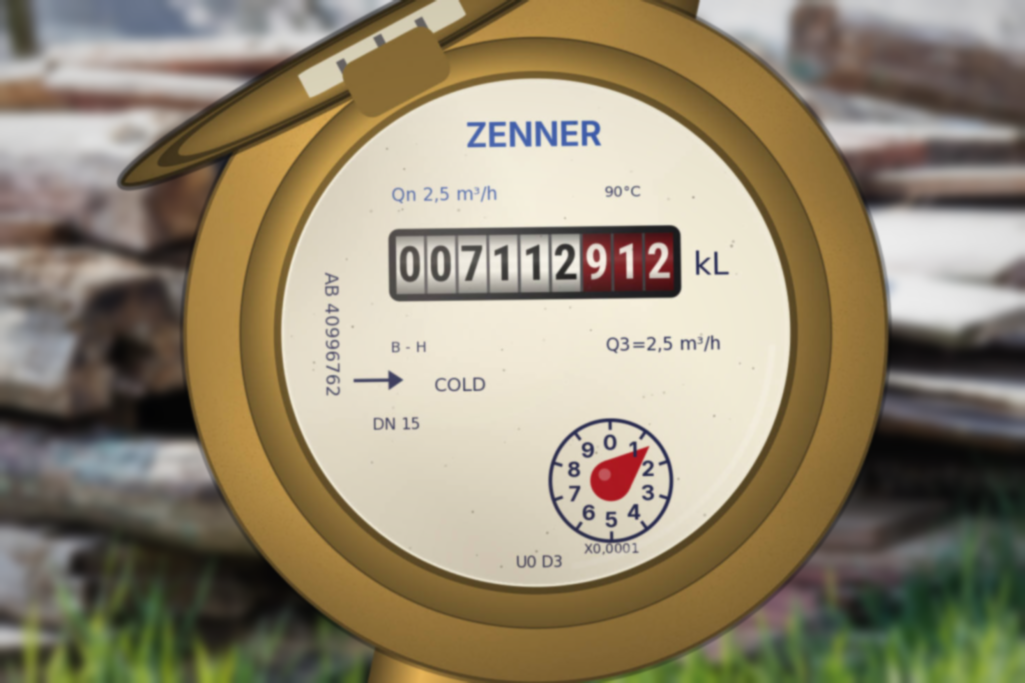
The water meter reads 7112.9121 (kL)
